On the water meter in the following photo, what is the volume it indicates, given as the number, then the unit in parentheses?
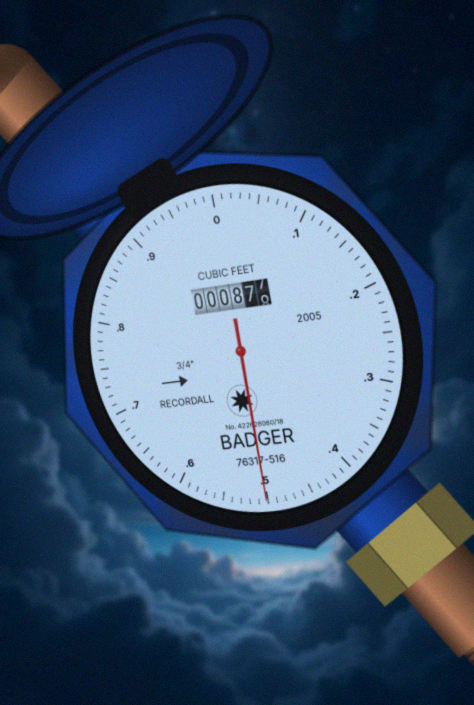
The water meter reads 877.50 (ft³)
